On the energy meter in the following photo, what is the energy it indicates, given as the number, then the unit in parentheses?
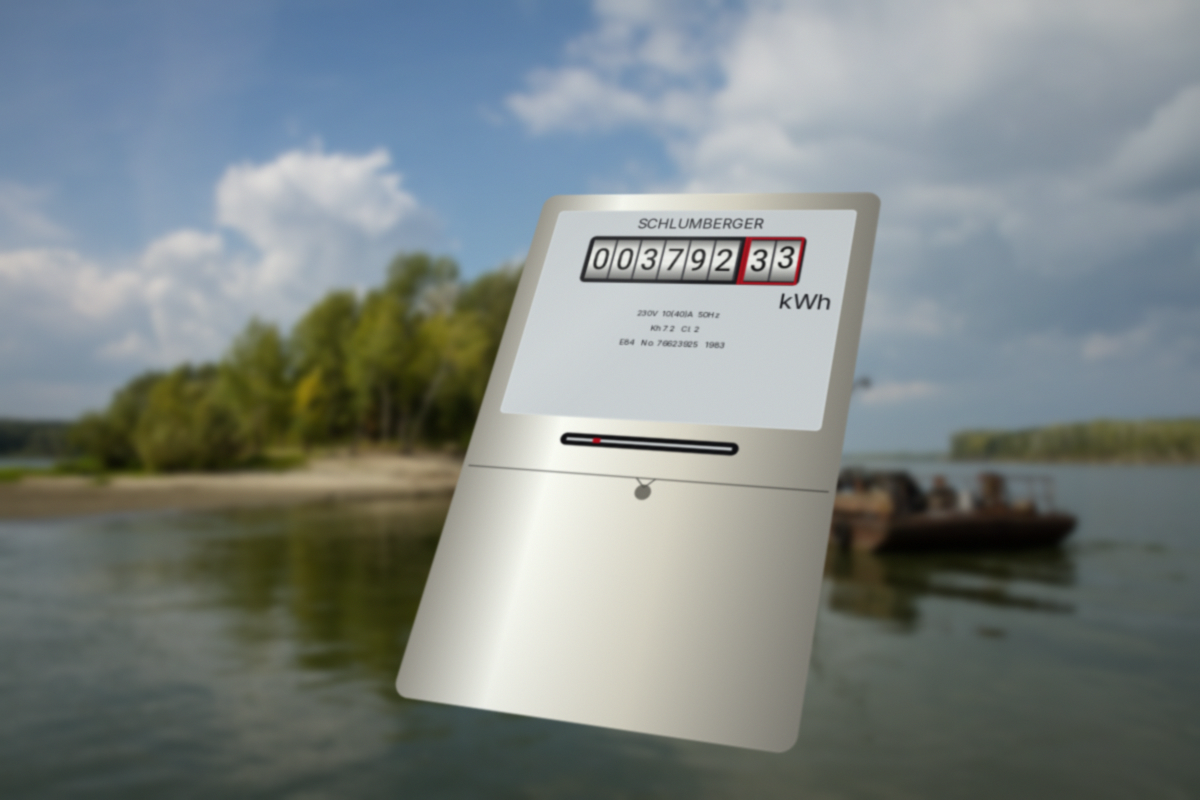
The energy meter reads 3792.33 (kWh)
